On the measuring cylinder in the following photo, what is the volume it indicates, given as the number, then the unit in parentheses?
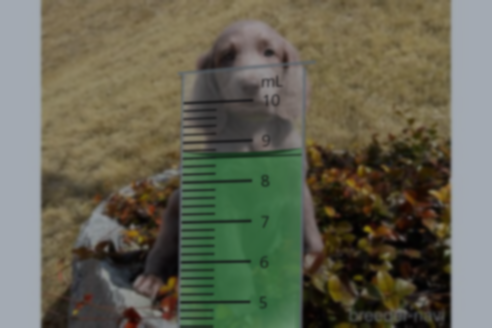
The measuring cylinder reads 8.6 (mL)
